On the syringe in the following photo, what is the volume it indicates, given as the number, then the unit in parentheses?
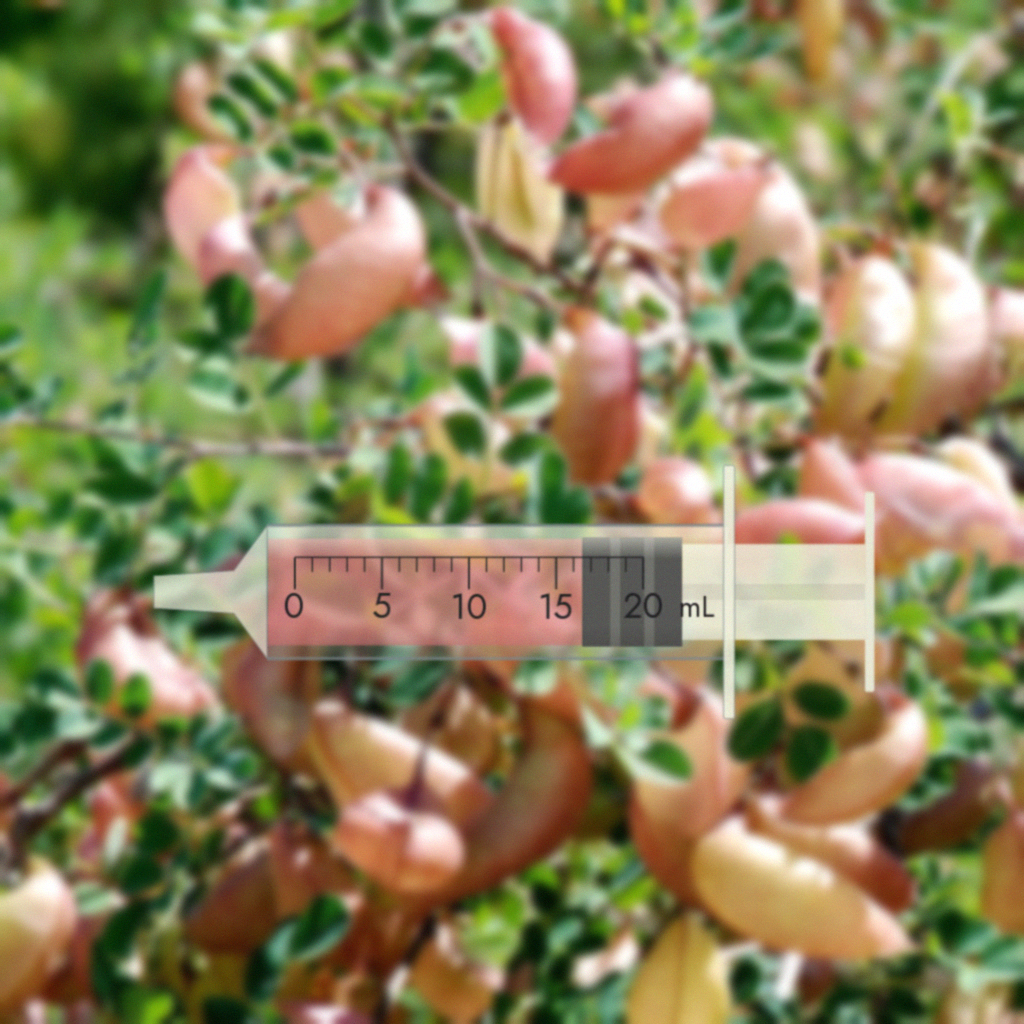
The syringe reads 16.5 (mL)
